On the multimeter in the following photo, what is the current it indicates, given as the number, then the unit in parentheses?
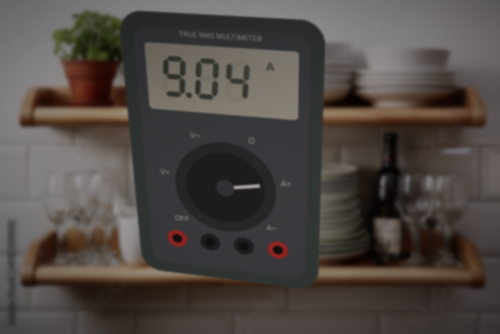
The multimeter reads 9.04 (A)
